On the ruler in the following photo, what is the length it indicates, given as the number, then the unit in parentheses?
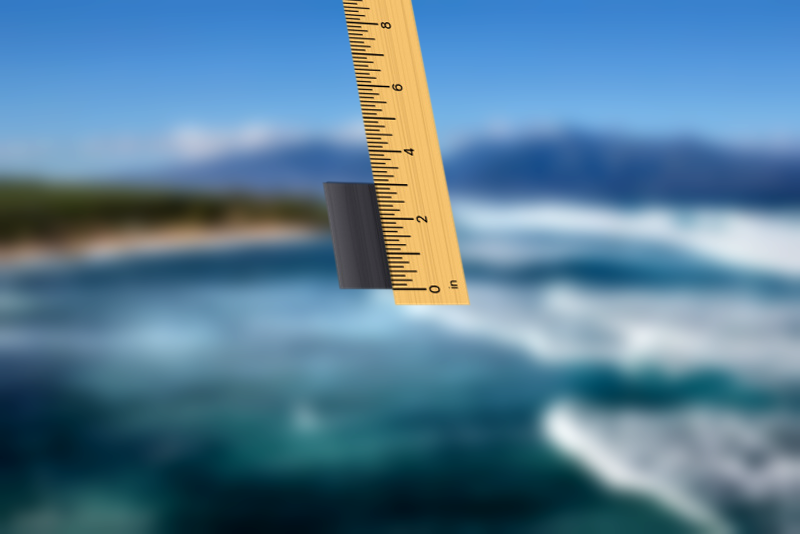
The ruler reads 3 (in)
